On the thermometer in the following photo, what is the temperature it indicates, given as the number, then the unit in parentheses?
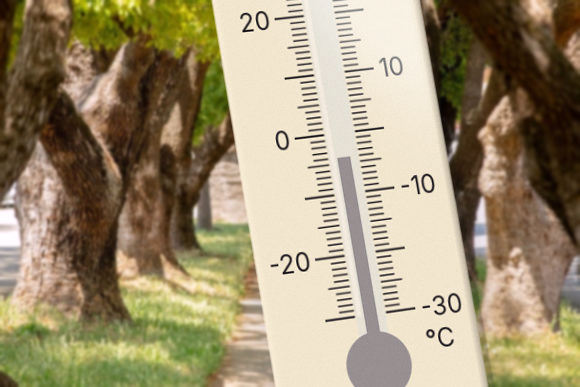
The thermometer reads -4 (°C)
